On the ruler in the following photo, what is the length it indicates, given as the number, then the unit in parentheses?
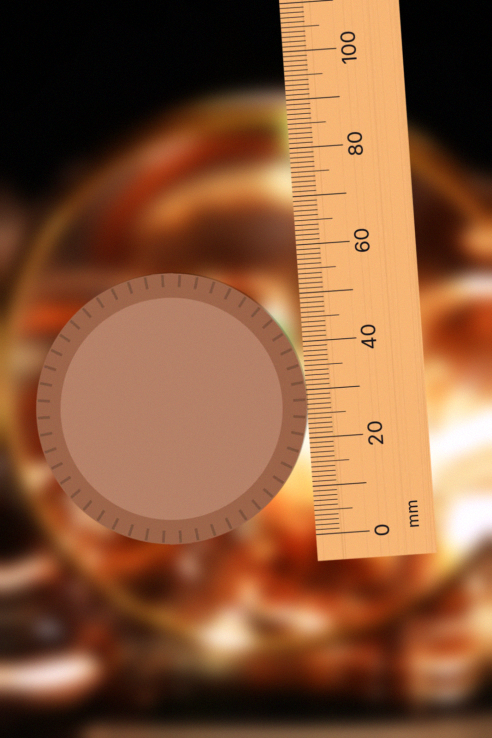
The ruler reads 56 (mm)
